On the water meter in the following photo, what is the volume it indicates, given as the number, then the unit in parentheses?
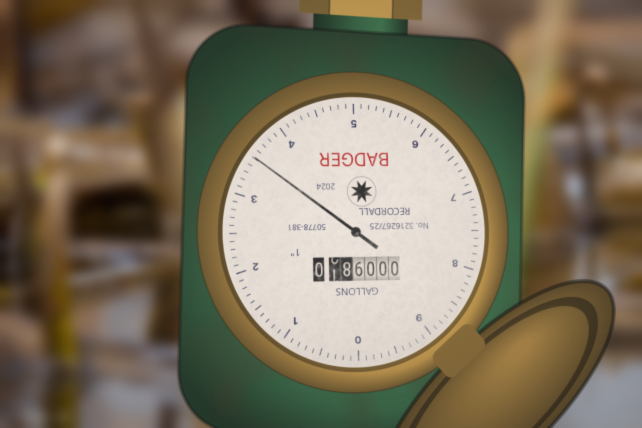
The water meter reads 9813.5 (gal)
